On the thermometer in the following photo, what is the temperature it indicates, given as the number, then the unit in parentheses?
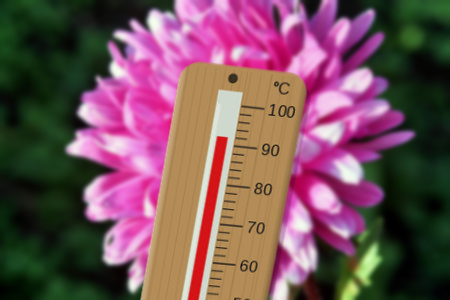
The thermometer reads 92 (°C)
